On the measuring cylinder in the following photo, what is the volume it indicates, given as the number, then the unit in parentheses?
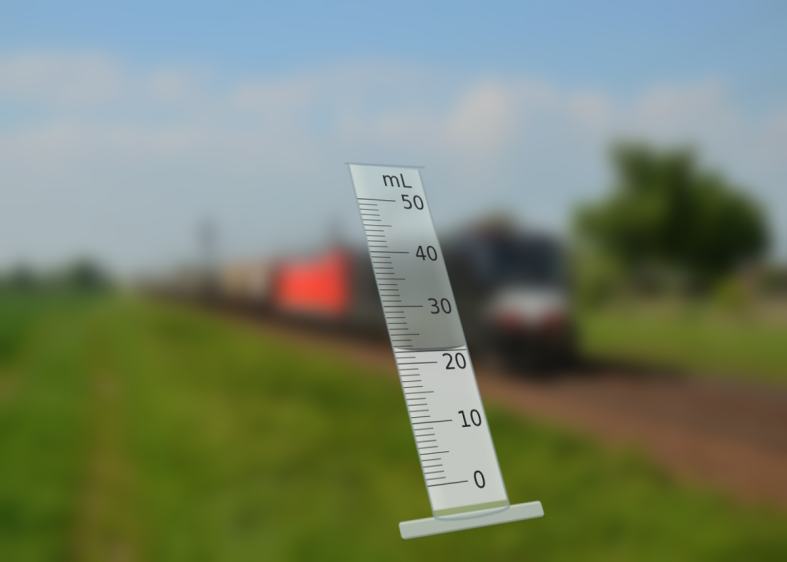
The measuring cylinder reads 22 (mL)
